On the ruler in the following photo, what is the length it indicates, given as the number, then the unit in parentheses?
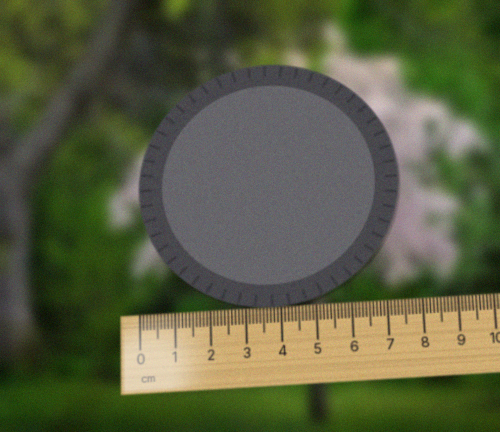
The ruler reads 7.5 (cm)
